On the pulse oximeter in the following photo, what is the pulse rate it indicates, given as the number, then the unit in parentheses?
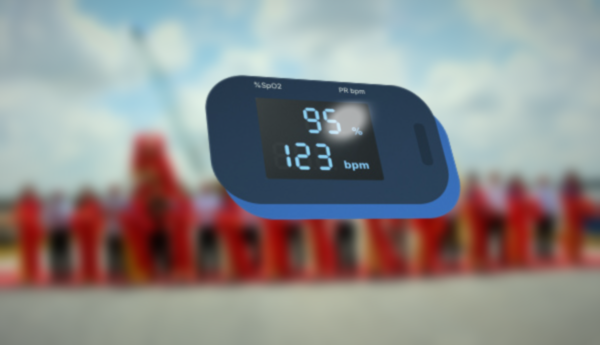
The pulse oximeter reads 123 (bpm)
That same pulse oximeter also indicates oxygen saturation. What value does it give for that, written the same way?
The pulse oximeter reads 95 (%)
